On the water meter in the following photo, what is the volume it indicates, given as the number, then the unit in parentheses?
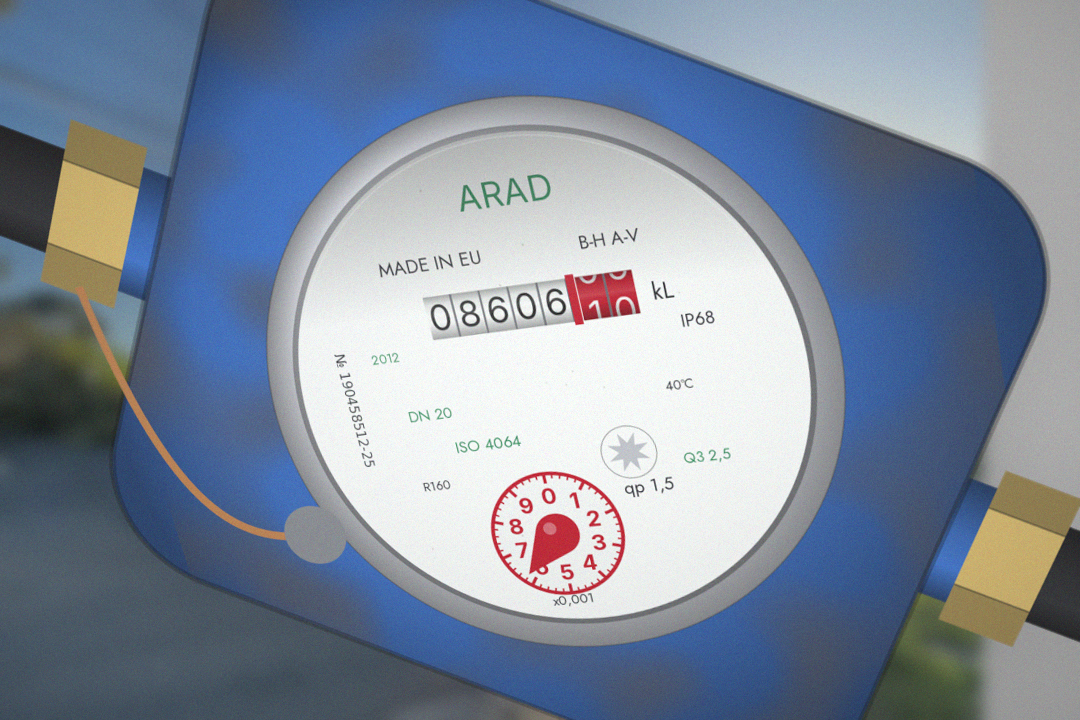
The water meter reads 8606.096 (kL)
